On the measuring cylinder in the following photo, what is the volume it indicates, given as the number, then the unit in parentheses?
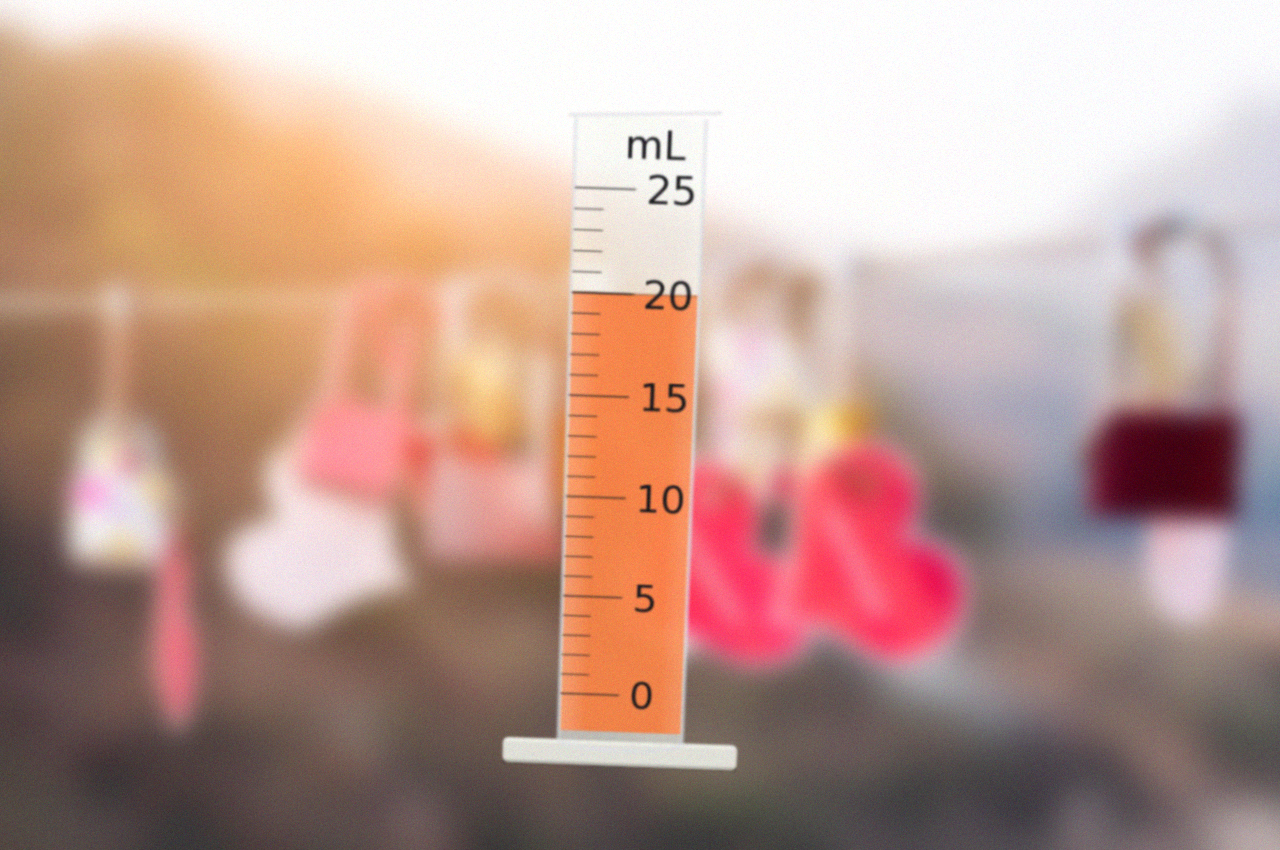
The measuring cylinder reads 20 (mL)
